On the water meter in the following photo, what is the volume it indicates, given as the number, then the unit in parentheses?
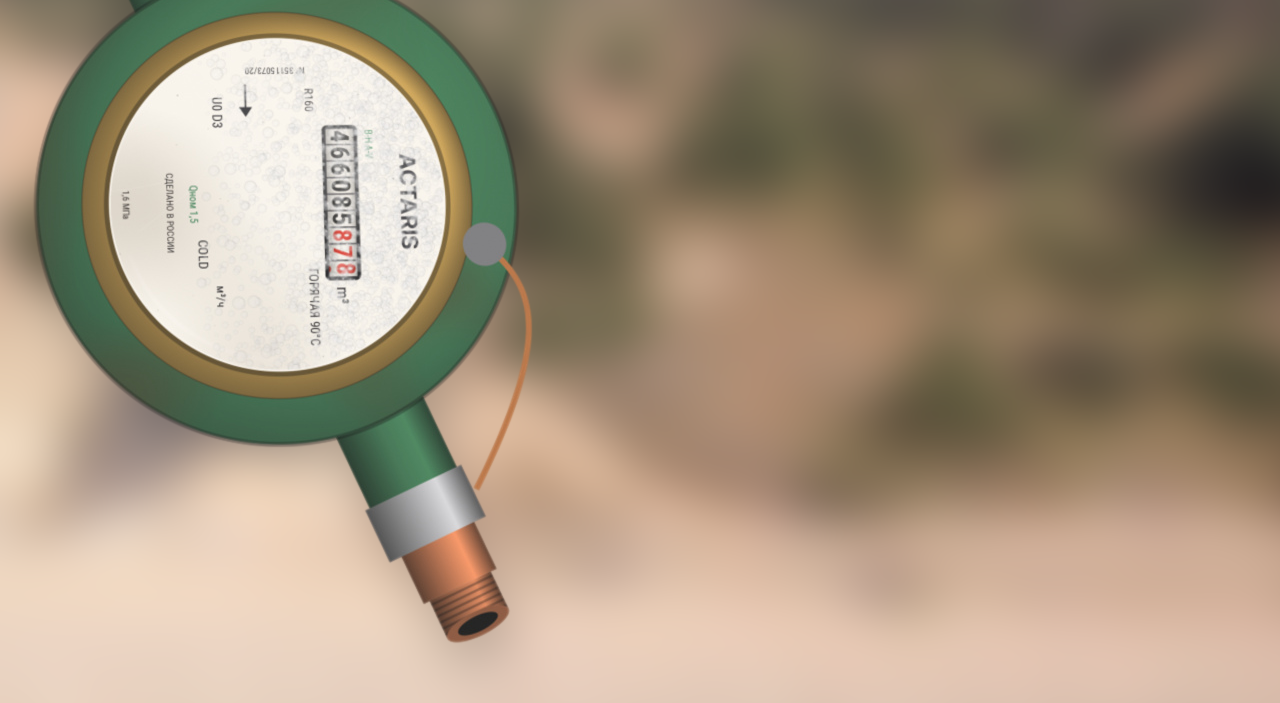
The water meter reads 466085.878 (m³)
